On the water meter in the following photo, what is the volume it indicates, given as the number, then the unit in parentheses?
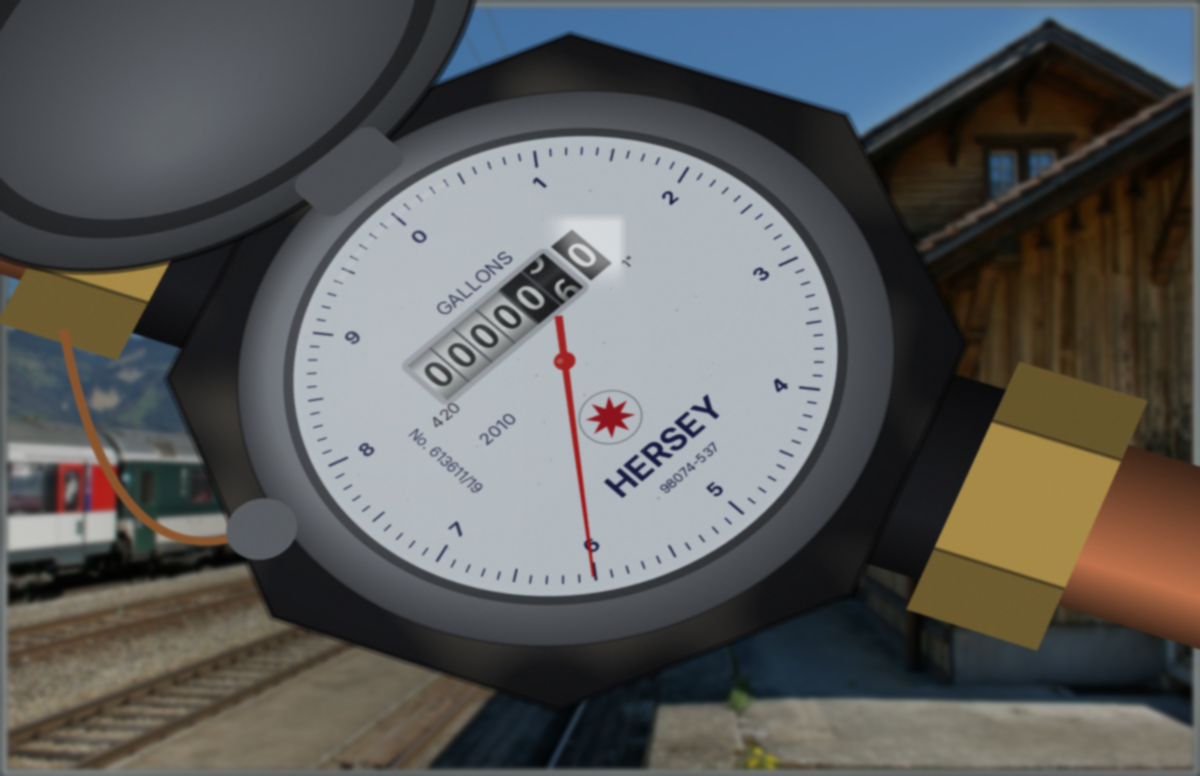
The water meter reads 56.0 (gal)
